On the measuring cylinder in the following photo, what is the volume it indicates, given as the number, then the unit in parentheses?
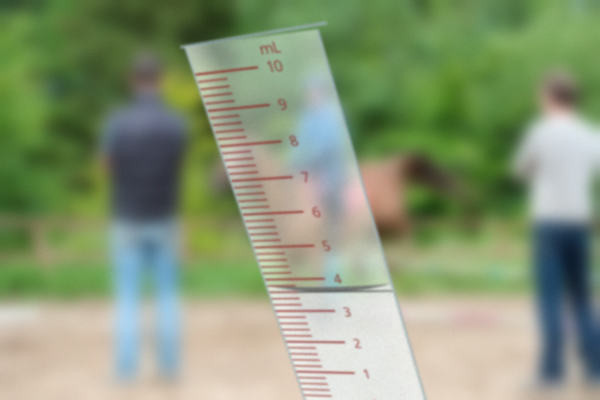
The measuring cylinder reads 3.6 (mL)
